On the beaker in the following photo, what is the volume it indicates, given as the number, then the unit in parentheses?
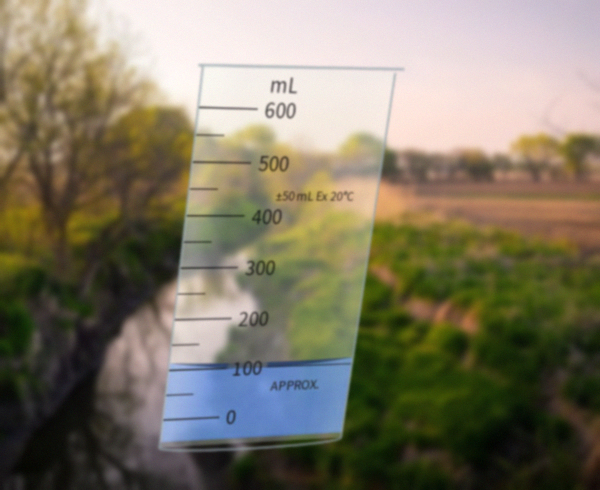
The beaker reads 100 (mL)
